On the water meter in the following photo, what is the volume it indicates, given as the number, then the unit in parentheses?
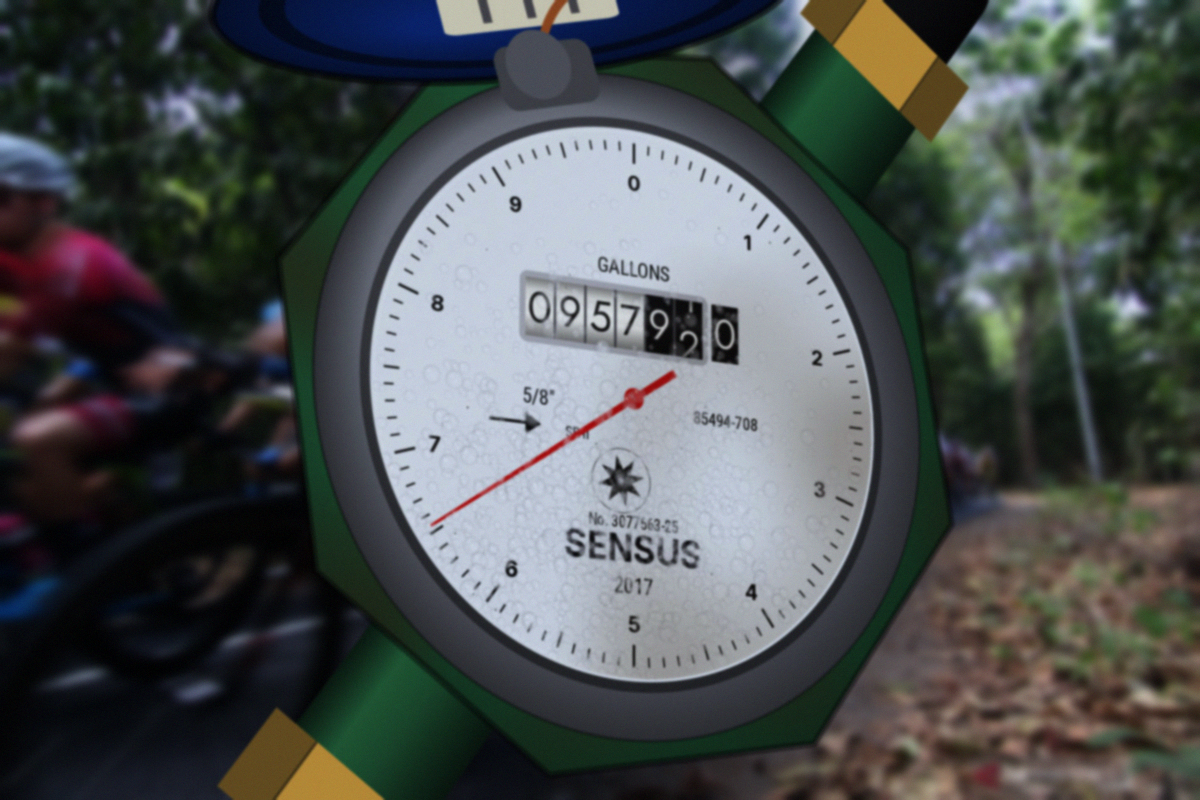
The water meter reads 957916.5 (gal)
